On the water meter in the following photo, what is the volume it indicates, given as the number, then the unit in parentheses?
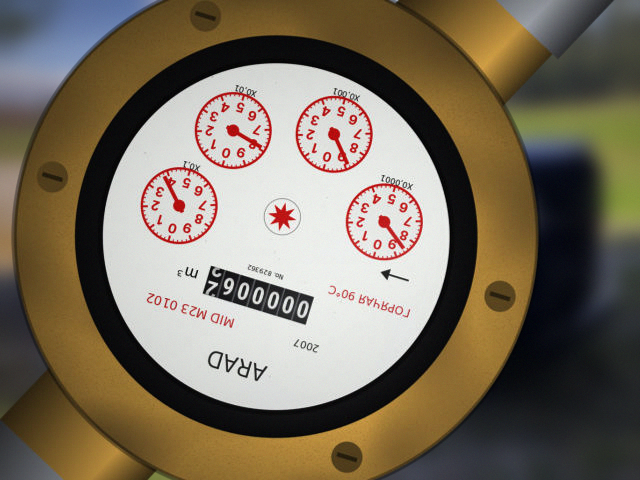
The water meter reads 62.3788 (m³)
